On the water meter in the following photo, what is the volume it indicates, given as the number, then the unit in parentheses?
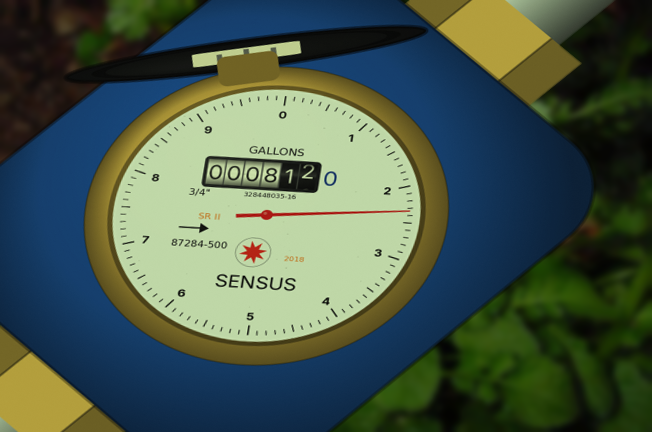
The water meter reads 8122.3 (gal)
